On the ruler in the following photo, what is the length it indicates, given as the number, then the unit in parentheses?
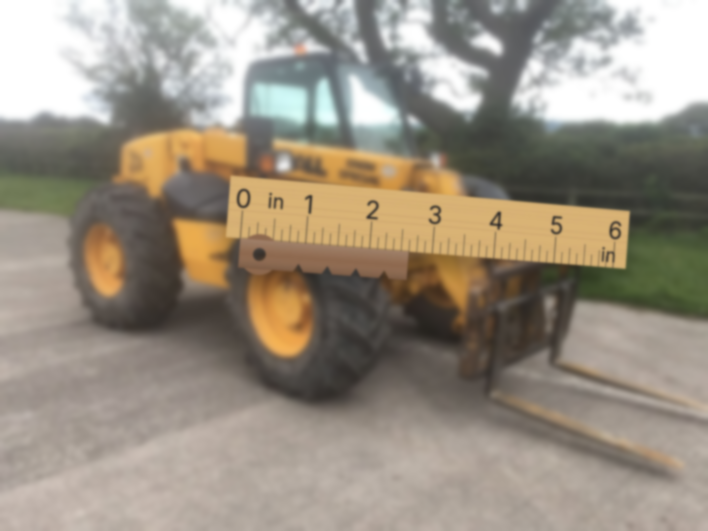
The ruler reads 2.625 (in)
